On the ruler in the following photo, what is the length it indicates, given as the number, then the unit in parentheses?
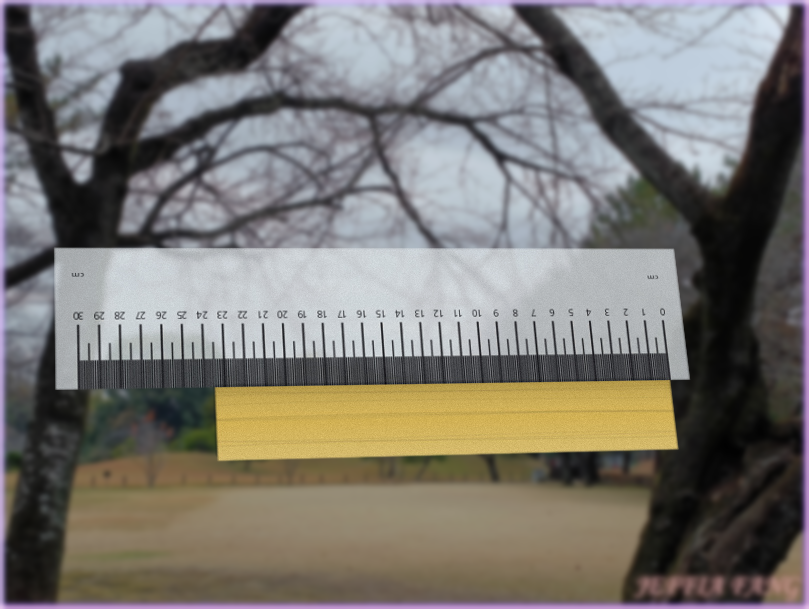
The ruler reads 23.5 (cm)
